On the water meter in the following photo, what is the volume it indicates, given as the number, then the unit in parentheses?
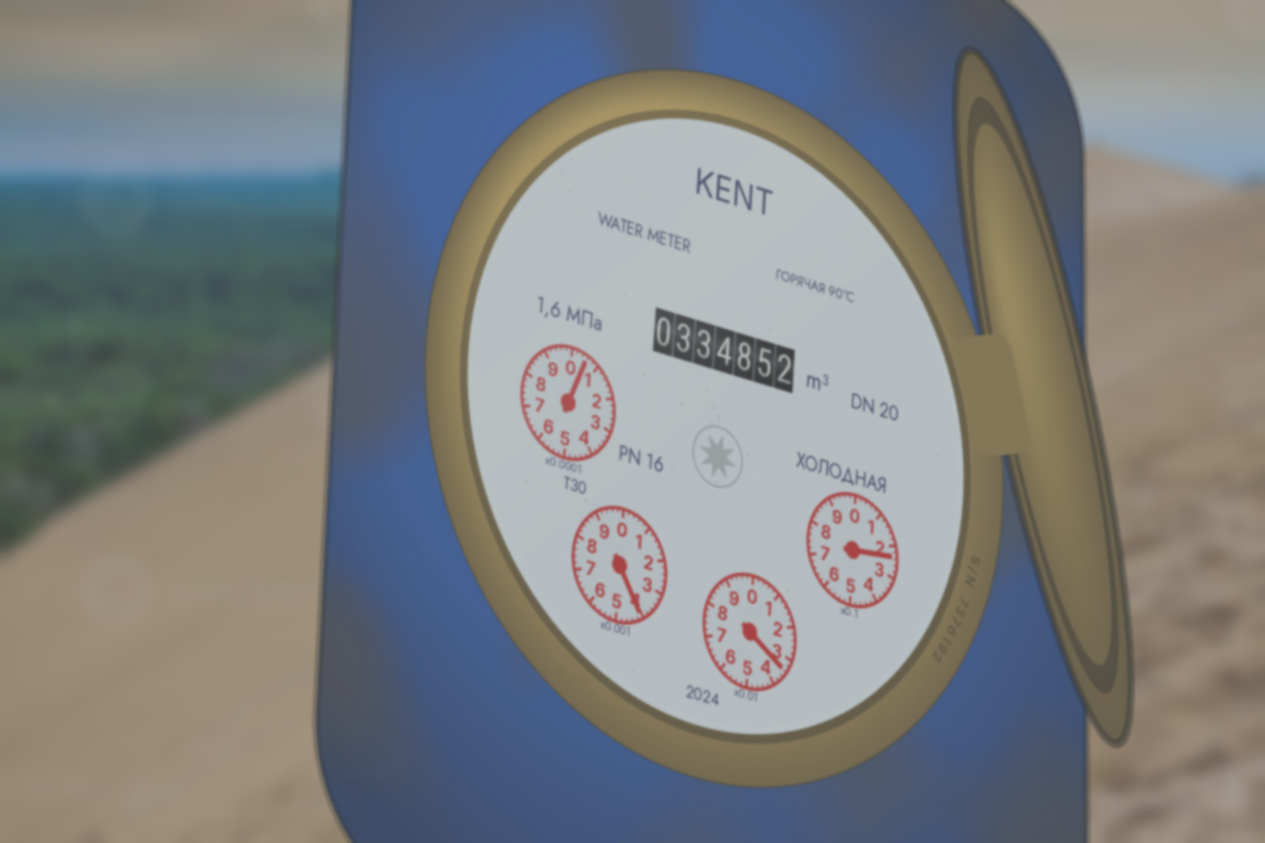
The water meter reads 334852.2340 (m³)
